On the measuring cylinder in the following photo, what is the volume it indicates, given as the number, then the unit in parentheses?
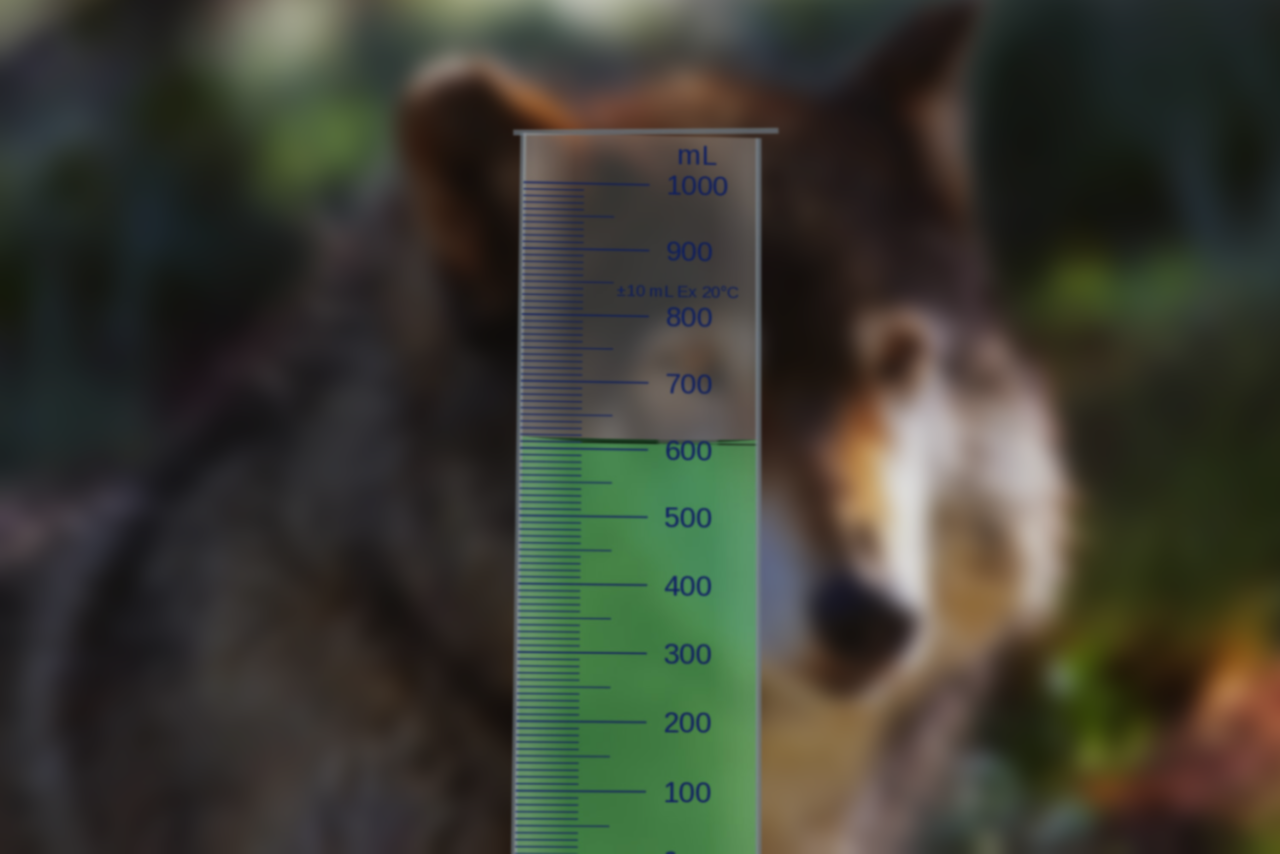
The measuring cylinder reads 610 (mL)
